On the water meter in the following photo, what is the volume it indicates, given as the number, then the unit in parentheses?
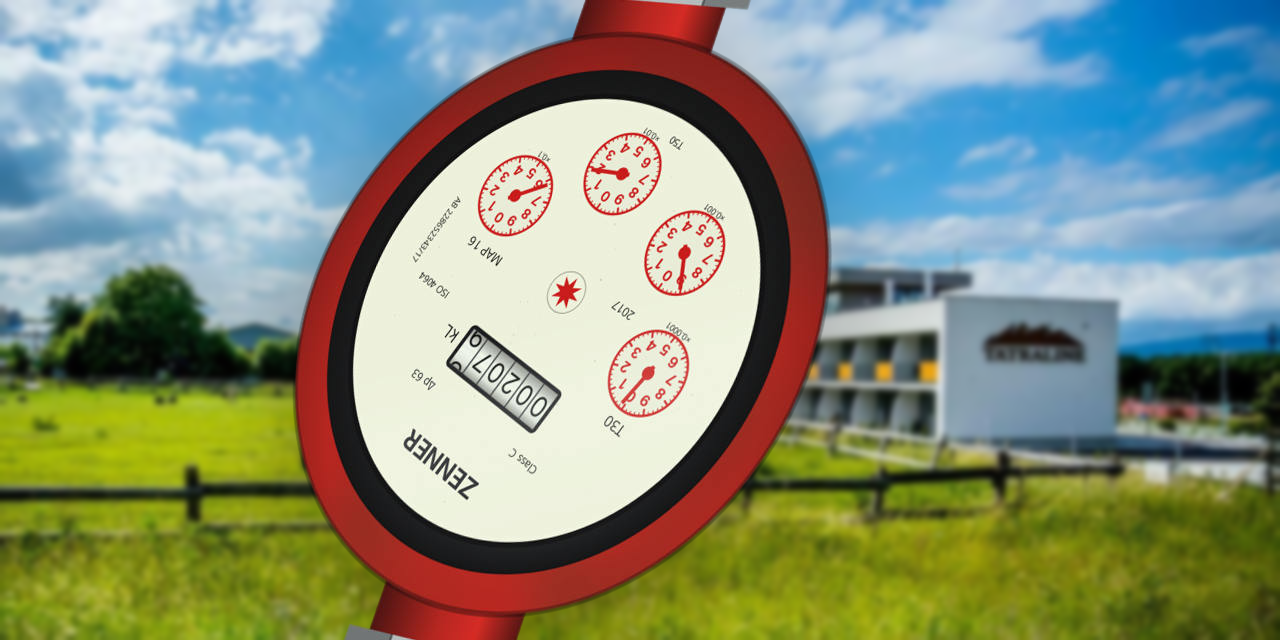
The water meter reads 2078.6190 (kL)
